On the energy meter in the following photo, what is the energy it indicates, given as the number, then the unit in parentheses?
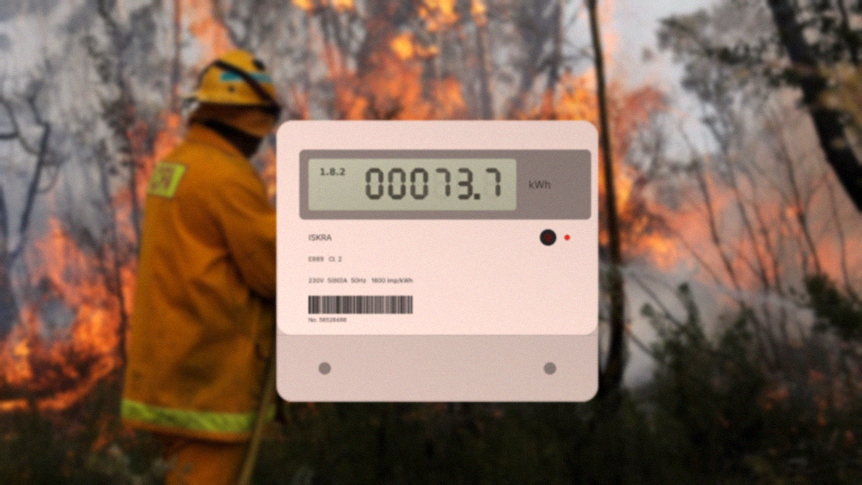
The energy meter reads 73.7 (kWh)
